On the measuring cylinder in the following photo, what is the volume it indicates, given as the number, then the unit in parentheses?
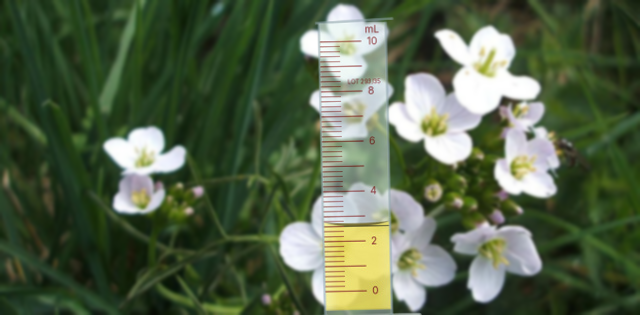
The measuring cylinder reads 2.6 (mL)
